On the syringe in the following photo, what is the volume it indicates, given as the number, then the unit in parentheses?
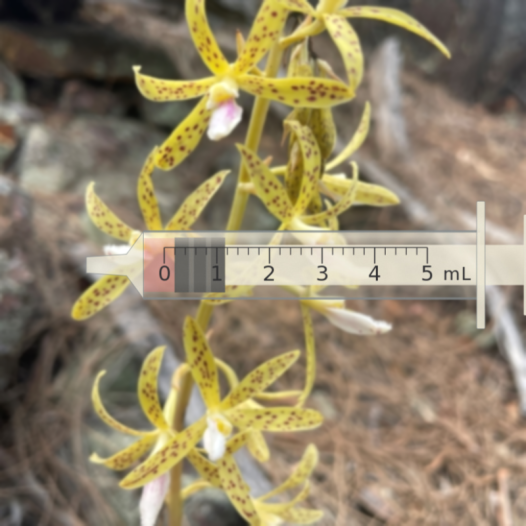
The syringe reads 0.2 (mL)
